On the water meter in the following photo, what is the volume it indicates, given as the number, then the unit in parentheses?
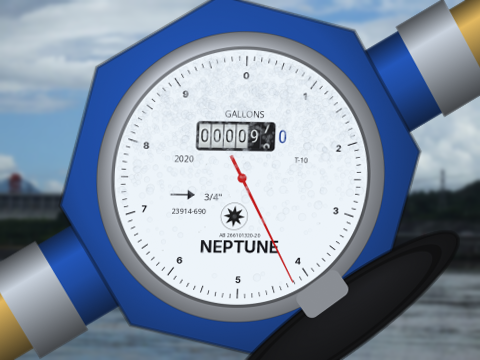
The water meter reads 974.2 (gal)
